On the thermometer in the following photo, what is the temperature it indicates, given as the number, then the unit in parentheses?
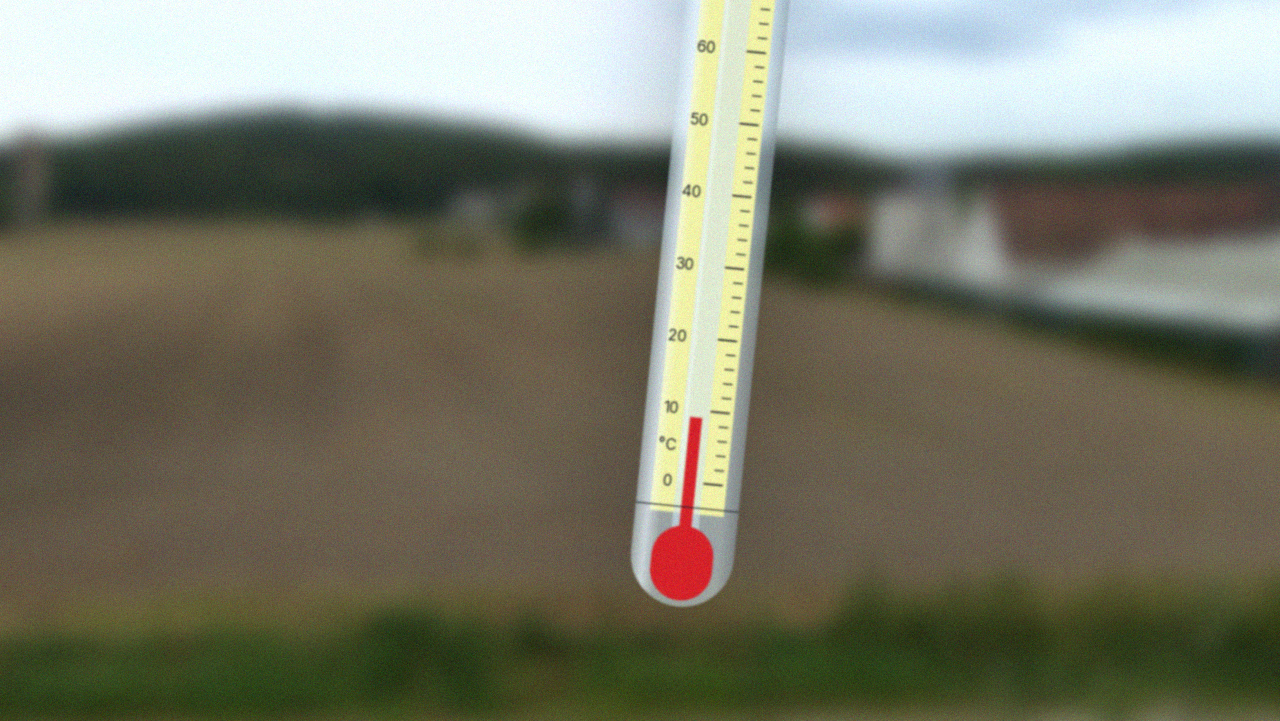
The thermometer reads 9 (°C)
